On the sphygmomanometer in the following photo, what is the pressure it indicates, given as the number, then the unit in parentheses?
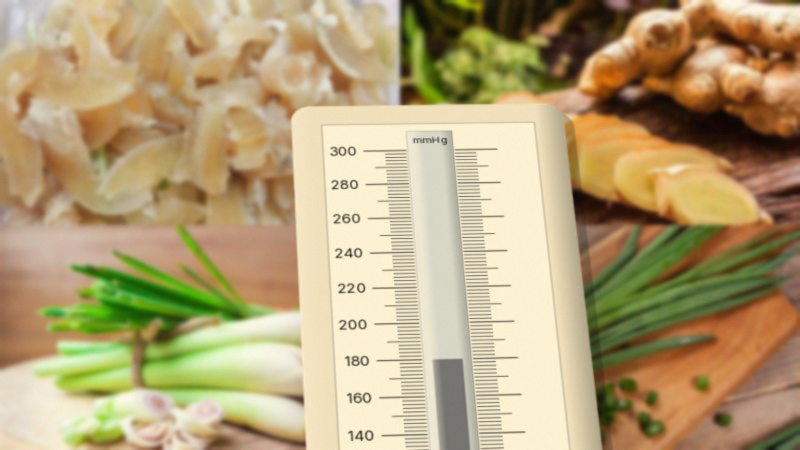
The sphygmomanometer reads 180 (mmHg)
